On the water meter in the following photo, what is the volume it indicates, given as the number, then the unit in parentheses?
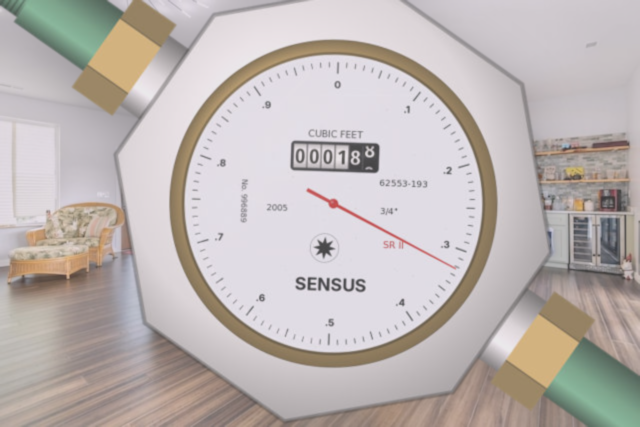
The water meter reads 188.32 (ft³)
